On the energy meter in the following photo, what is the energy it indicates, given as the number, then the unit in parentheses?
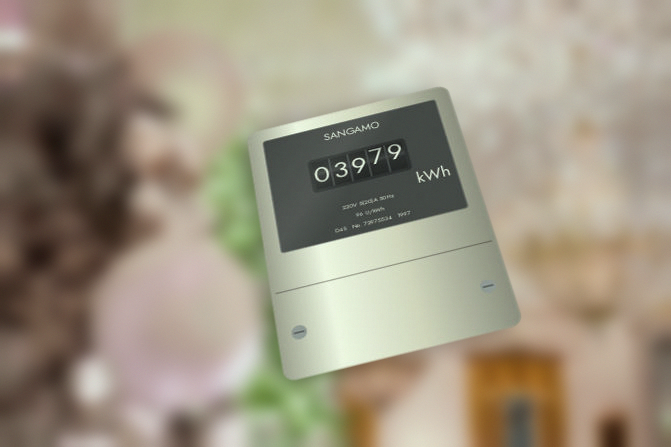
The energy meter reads 3979 (kWh)
